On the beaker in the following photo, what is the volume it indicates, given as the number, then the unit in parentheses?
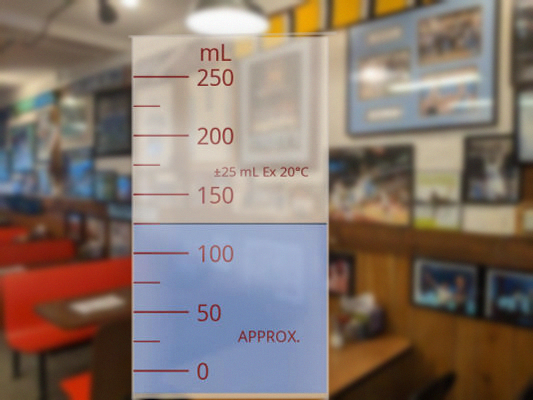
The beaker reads 125 (mL)
